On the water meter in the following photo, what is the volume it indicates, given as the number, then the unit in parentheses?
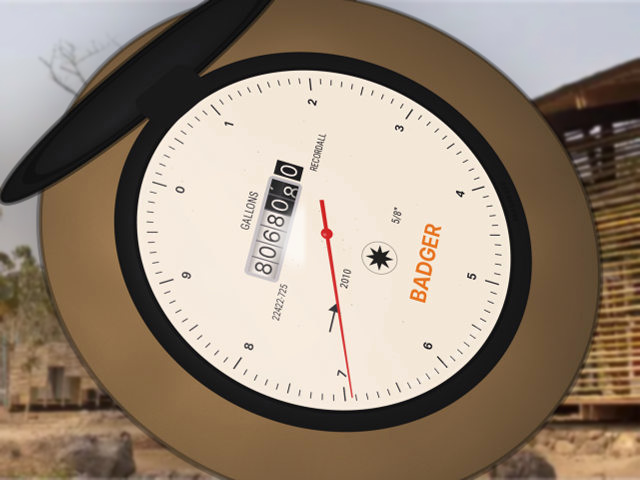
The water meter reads 8068076.9 (gal)
